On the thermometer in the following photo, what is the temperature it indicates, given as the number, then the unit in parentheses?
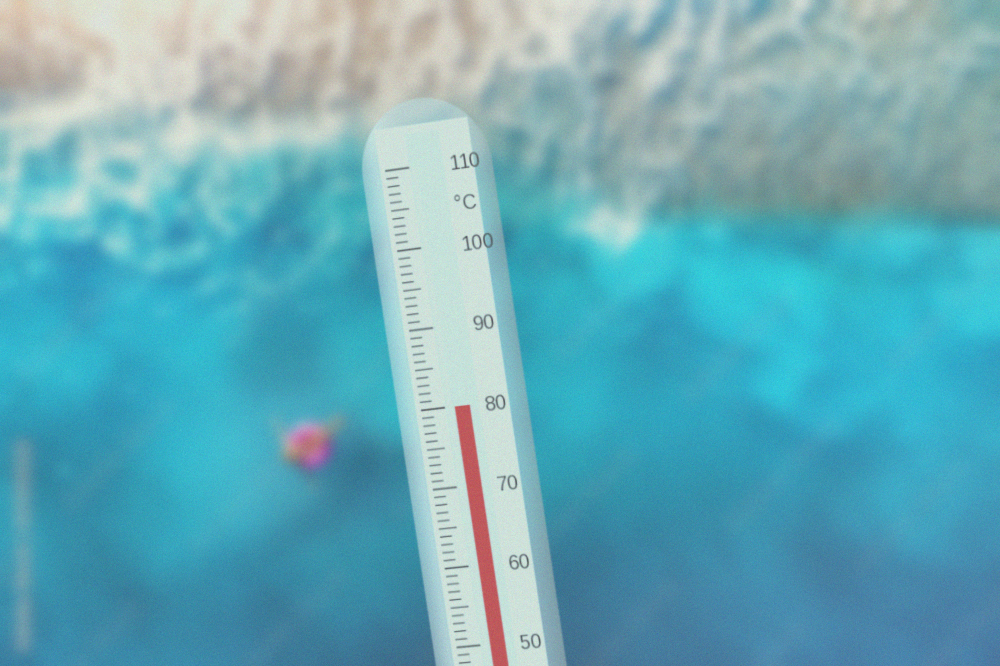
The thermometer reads 80 (°C)
